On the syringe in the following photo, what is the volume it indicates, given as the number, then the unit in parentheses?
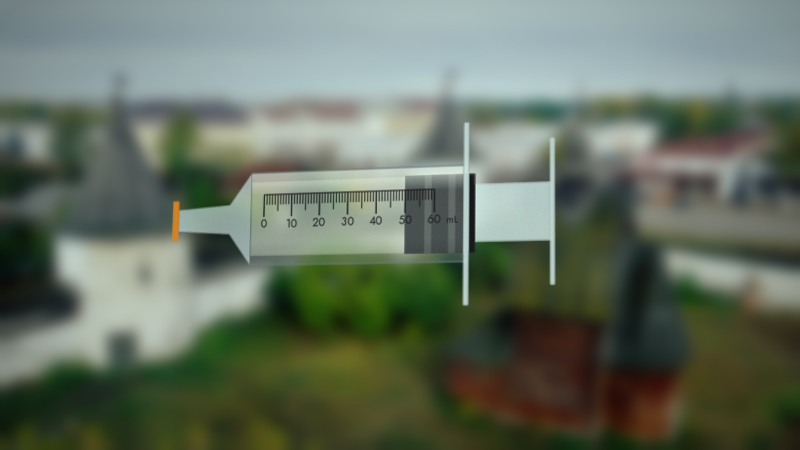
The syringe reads 50 (mL)
